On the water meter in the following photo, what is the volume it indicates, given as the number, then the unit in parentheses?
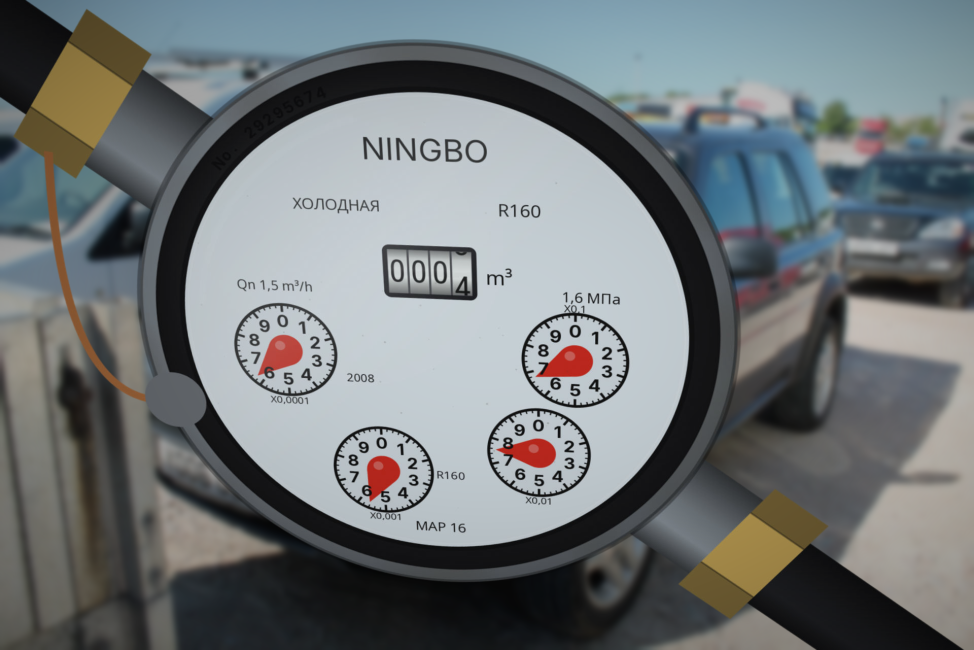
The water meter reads 3.6756 (m³)
